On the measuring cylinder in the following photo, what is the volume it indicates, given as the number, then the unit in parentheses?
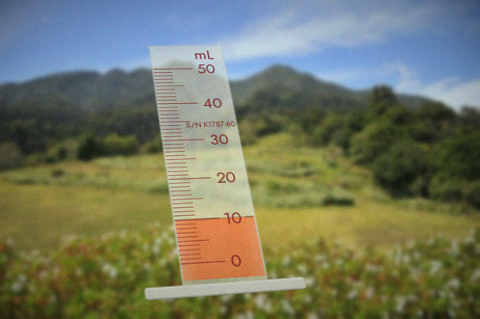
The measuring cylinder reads 10 (mL)
